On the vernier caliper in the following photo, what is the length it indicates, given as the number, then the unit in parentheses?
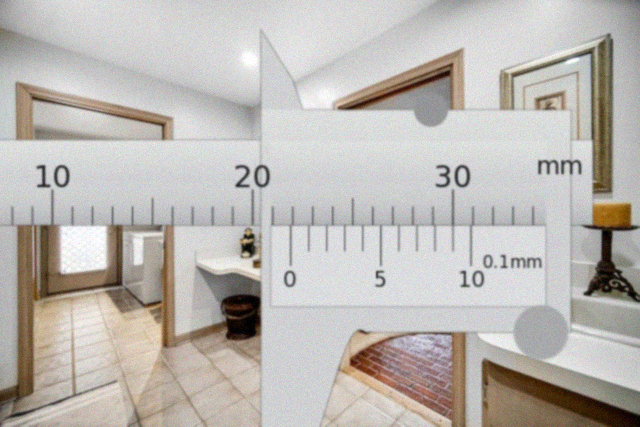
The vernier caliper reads 21.9 (mm)
